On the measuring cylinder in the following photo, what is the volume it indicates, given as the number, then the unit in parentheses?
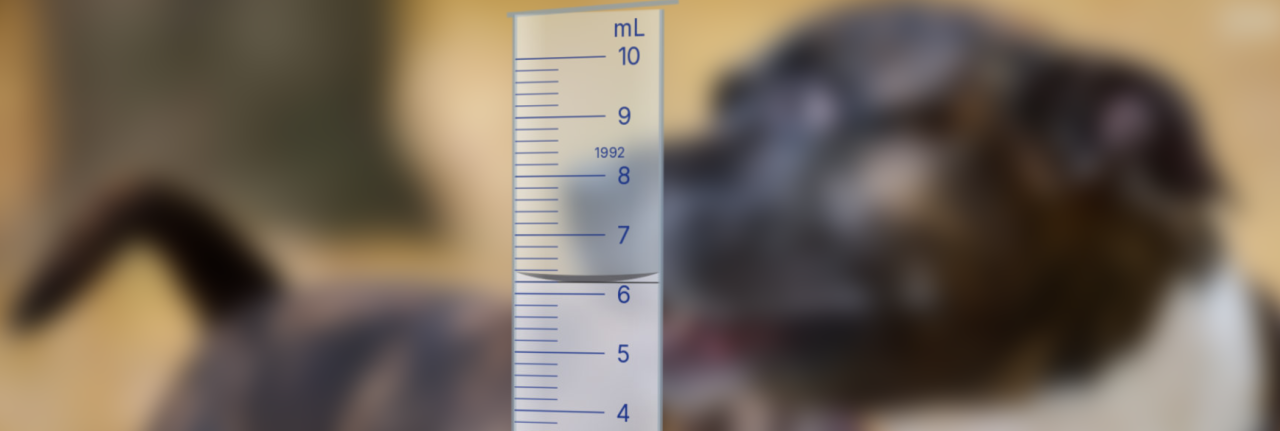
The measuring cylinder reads 6.2 (mL)
